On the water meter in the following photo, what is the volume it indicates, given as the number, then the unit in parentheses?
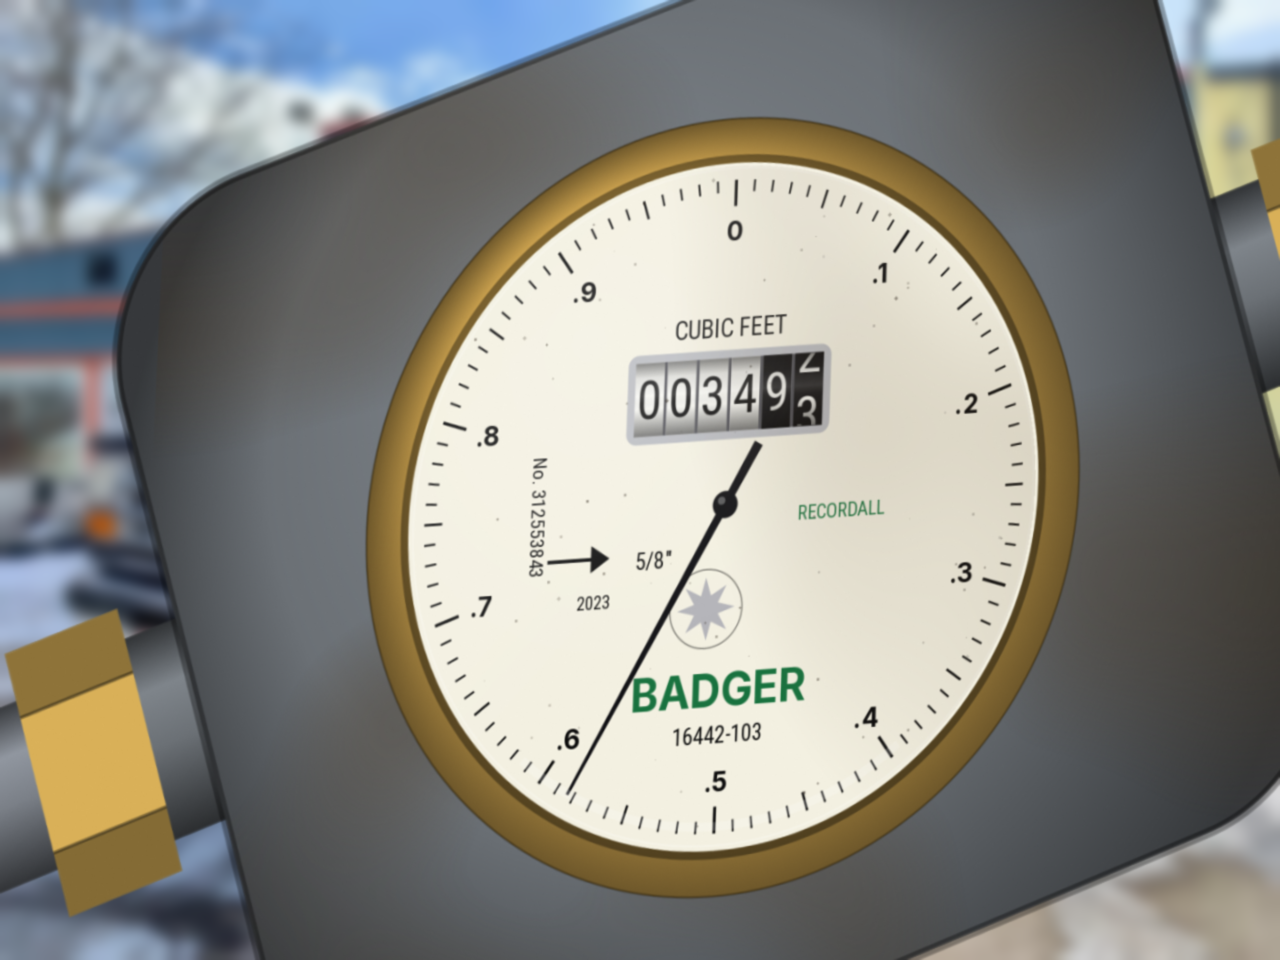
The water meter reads 3492.58 (ft³)
